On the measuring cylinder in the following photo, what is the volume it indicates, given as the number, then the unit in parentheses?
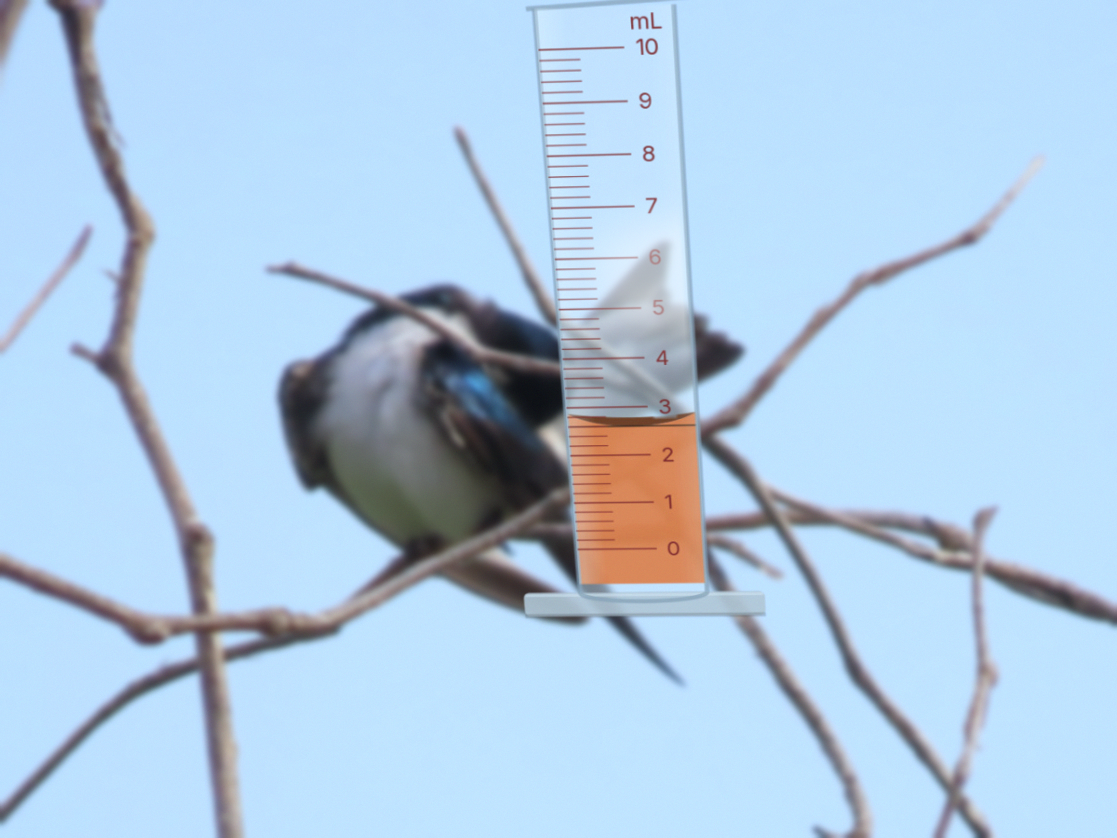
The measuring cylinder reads 2.6 (mL)
